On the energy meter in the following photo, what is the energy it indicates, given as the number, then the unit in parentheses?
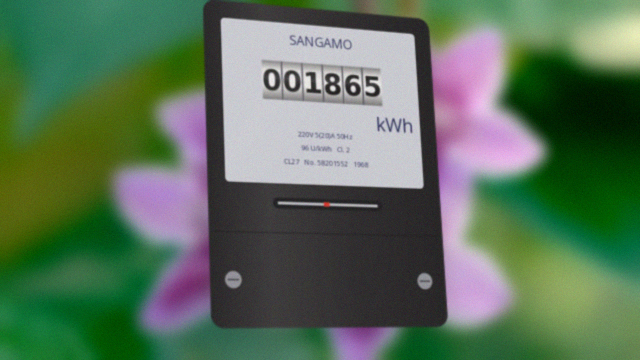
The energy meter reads 1865 (kWh)
